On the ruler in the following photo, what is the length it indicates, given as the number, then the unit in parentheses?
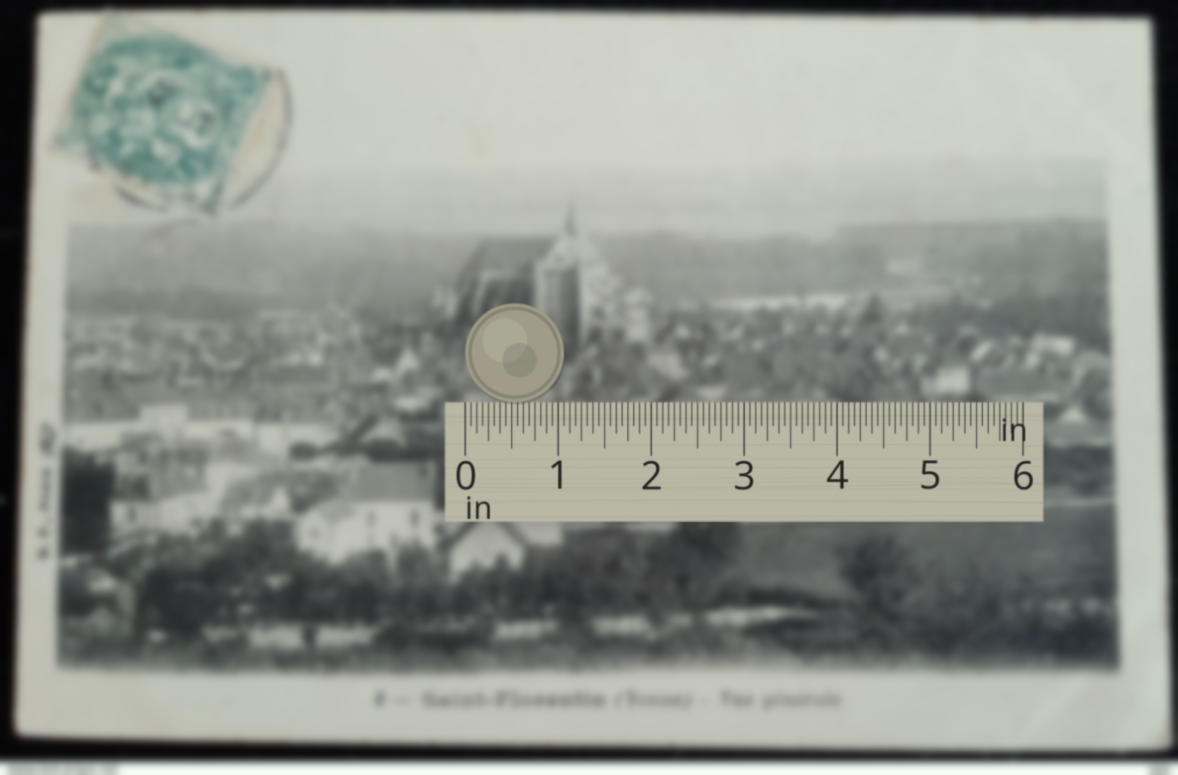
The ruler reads 1.0625 (in)
